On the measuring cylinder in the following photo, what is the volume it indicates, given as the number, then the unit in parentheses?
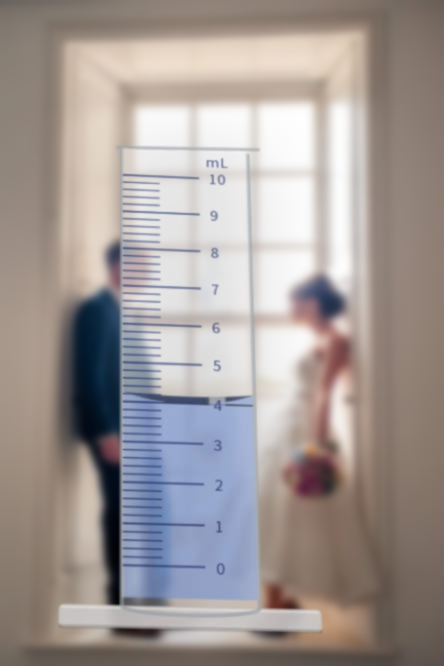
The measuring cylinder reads 4 (mL)
